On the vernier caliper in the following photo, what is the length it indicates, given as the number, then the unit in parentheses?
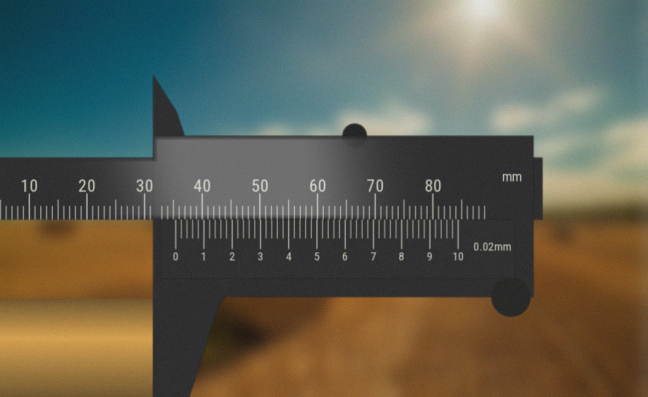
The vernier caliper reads 35.4 (mm)
